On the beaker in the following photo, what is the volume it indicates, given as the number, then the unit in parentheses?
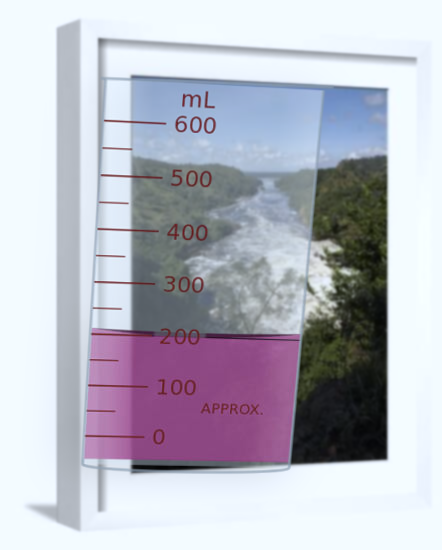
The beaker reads 200 (mL)
